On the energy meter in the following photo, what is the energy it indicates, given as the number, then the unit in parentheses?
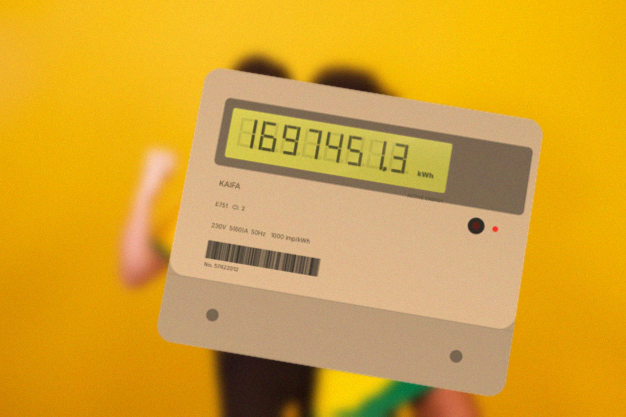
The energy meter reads 1697451.3 (kWh)
